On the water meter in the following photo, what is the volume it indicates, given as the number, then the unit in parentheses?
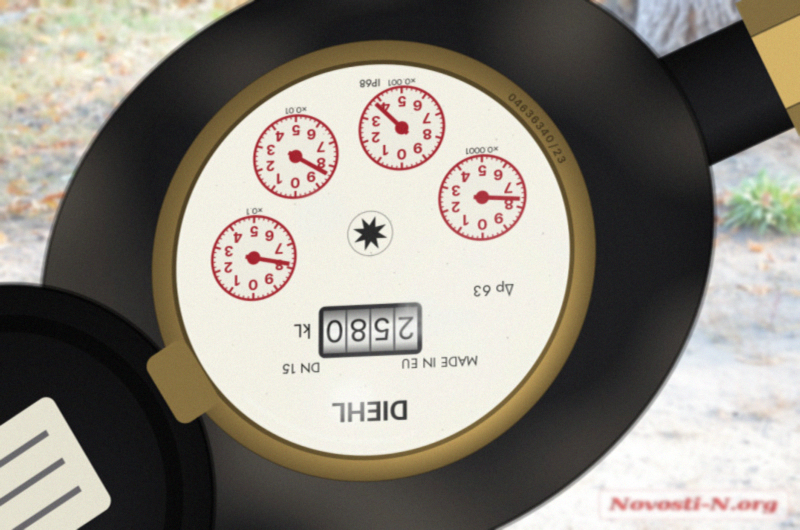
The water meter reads 2580.7837 (kL)
